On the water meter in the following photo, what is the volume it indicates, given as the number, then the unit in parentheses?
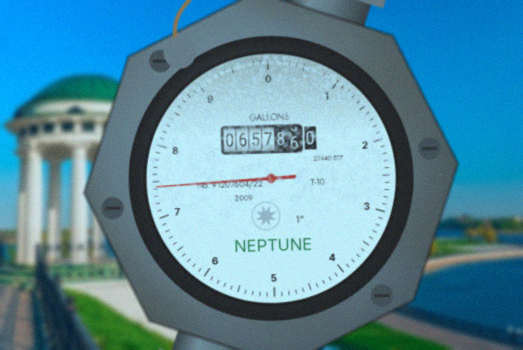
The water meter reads 657857.4 (gal)
